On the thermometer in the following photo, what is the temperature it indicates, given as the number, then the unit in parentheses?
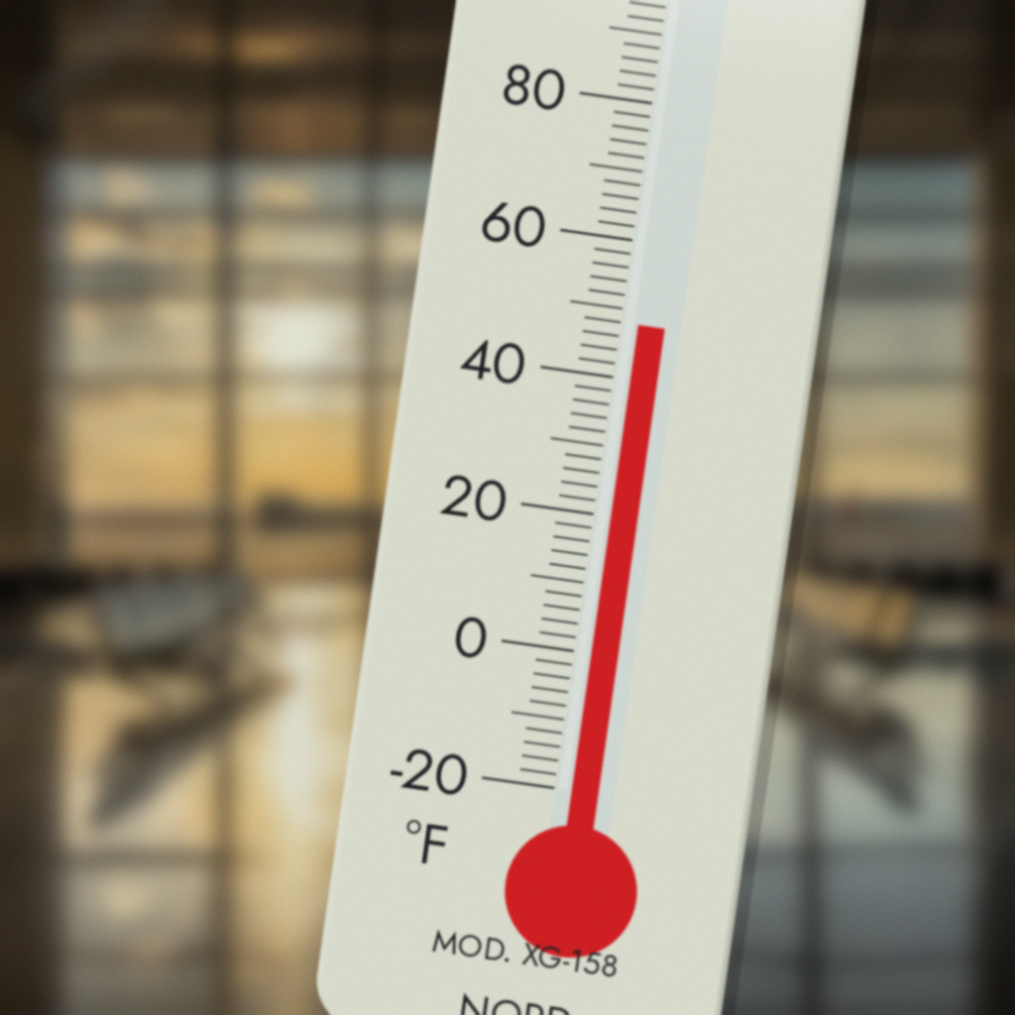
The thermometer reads 48 (°F)
